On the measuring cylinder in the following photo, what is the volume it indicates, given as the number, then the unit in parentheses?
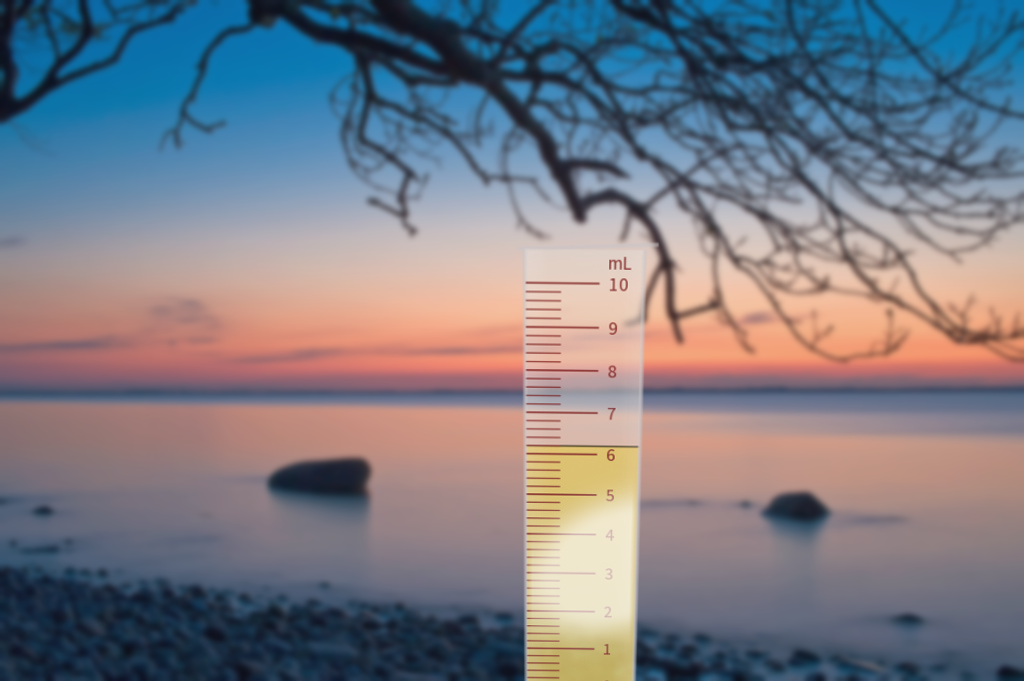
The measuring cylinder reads 6.2 (mL)
